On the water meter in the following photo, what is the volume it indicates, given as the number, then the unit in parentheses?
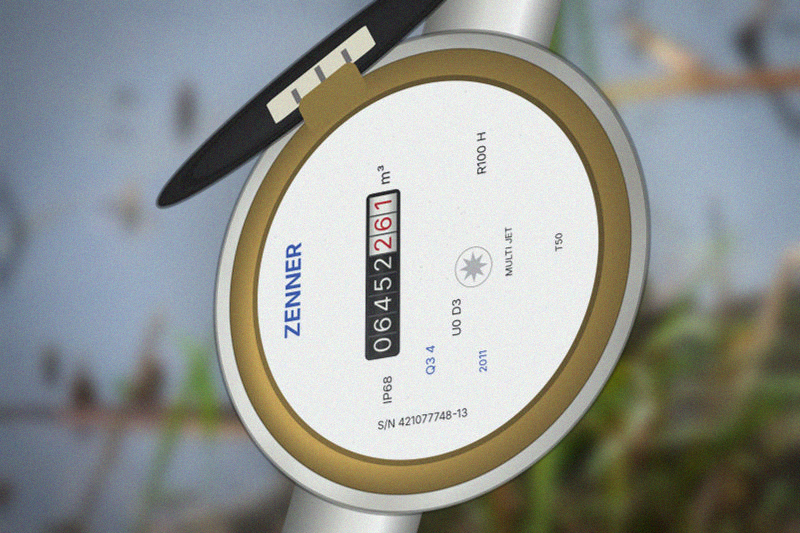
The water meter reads 6452.261 (m³)
